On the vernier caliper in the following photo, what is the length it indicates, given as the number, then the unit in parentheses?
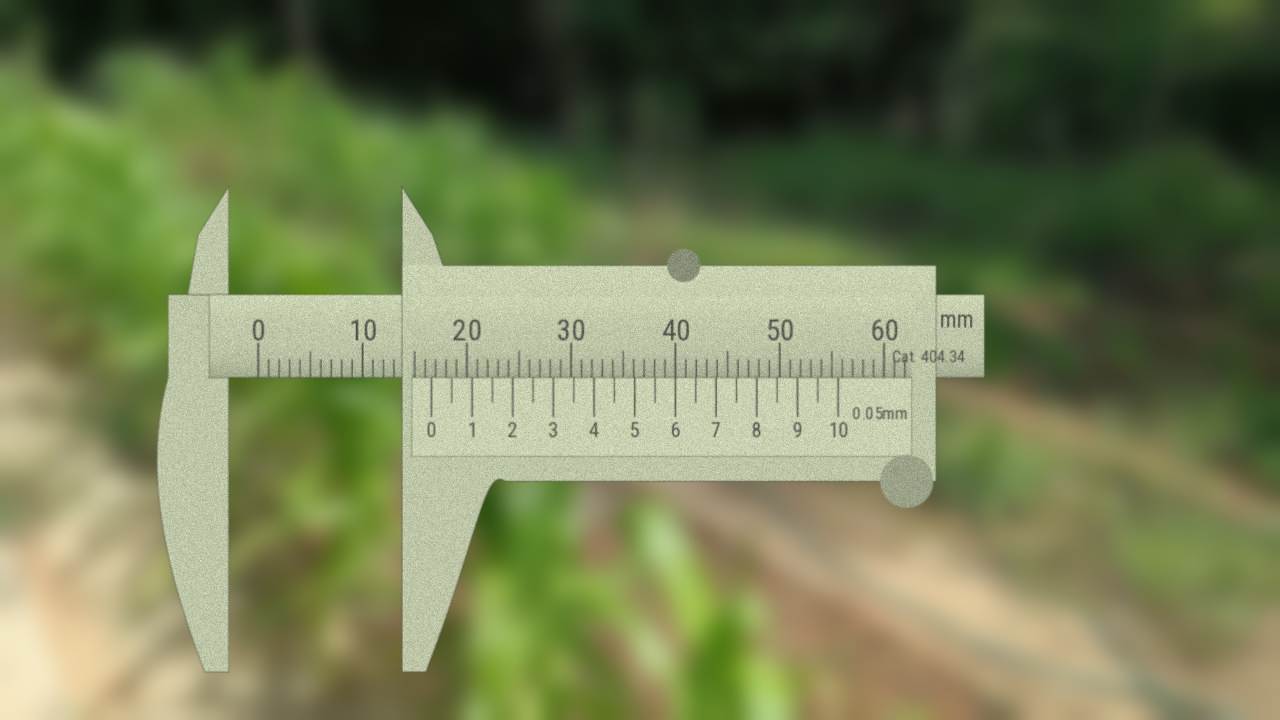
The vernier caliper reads 16.6 (mm)
